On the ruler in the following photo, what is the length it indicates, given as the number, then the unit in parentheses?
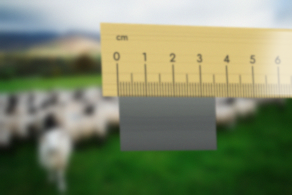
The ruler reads 3.5 (cm)
